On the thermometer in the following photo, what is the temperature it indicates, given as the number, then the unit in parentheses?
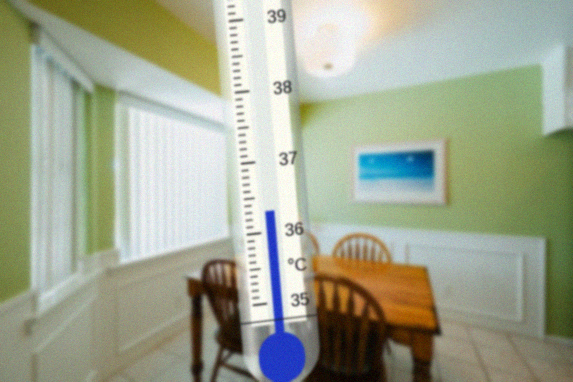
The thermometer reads 36.3 (°C)
